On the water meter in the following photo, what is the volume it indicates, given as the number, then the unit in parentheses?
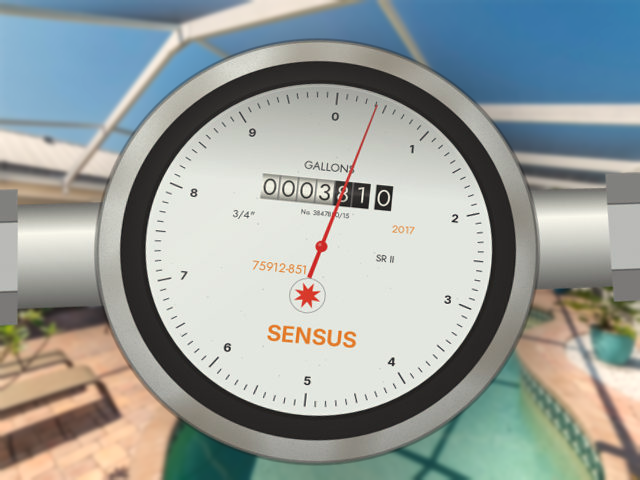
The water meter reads 3810.4 (gal)
